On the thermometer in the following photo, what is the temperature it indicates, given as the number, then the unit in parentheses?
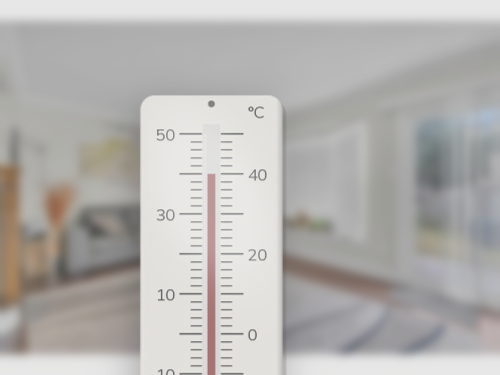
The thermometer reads 40 (°C)
